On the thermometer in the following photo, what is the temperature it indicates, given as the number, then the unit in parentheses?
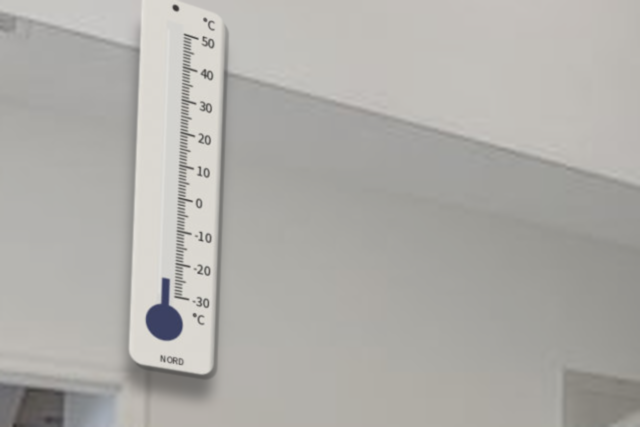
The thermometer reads -25 (°C)
